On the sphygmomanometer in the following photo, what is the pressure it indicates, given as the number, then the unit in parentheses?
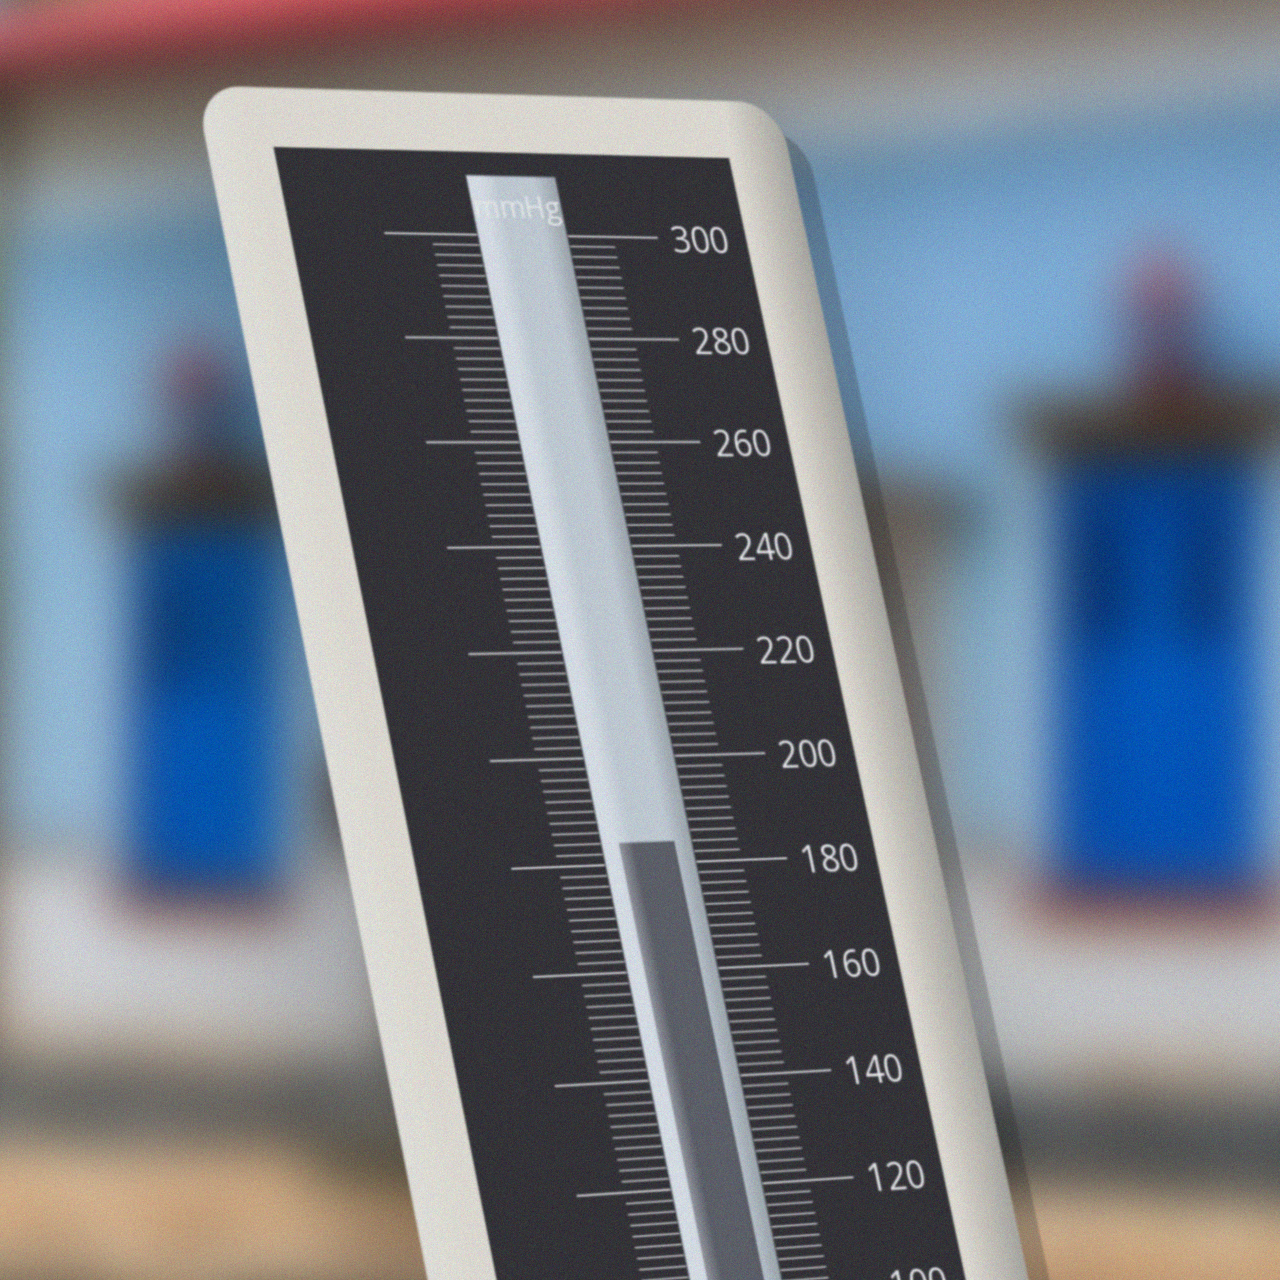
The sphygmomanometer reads 184 (mmHg)
